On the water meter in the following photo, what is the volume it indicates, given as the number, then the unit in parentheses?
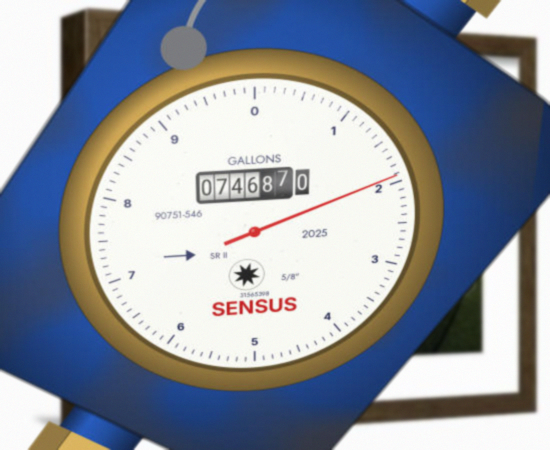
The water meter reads 746871.9 (gal)
